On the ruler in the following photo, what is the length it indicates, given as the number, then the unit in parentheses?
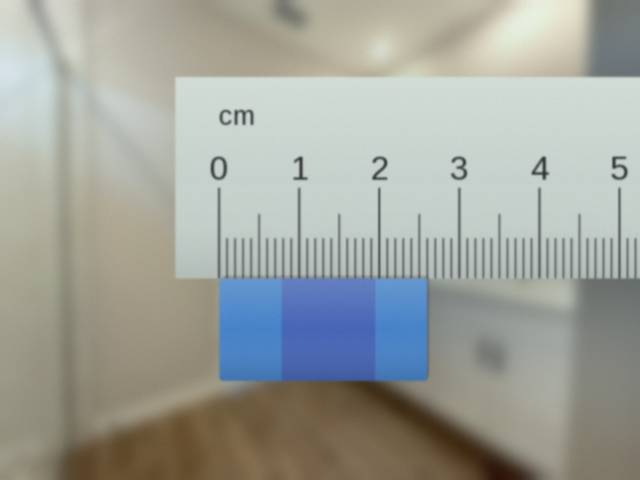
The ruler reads 2.6 (cm)
